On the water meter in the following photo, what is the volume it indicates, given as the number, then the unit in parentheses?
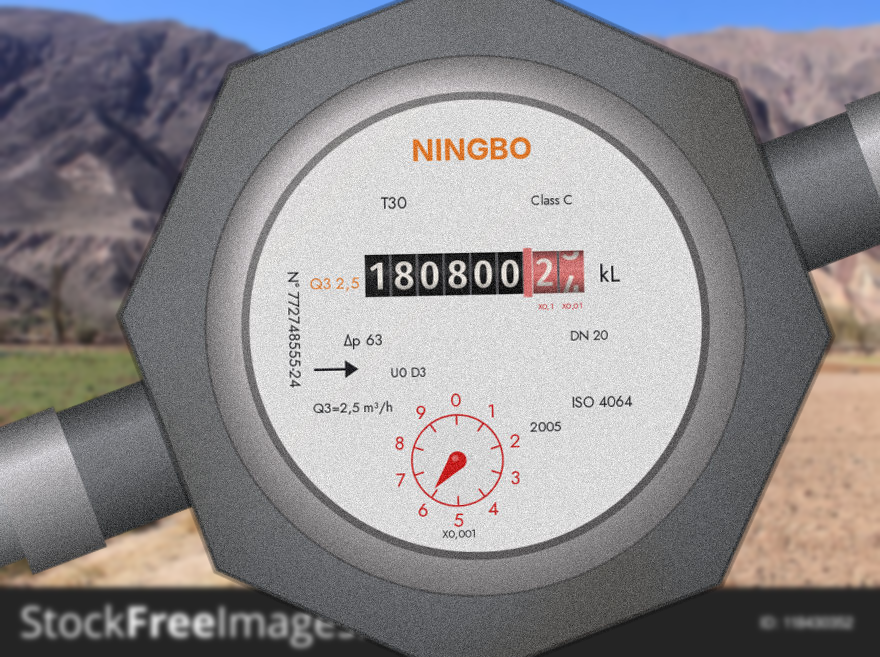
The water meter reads 180800.236 (kL)
